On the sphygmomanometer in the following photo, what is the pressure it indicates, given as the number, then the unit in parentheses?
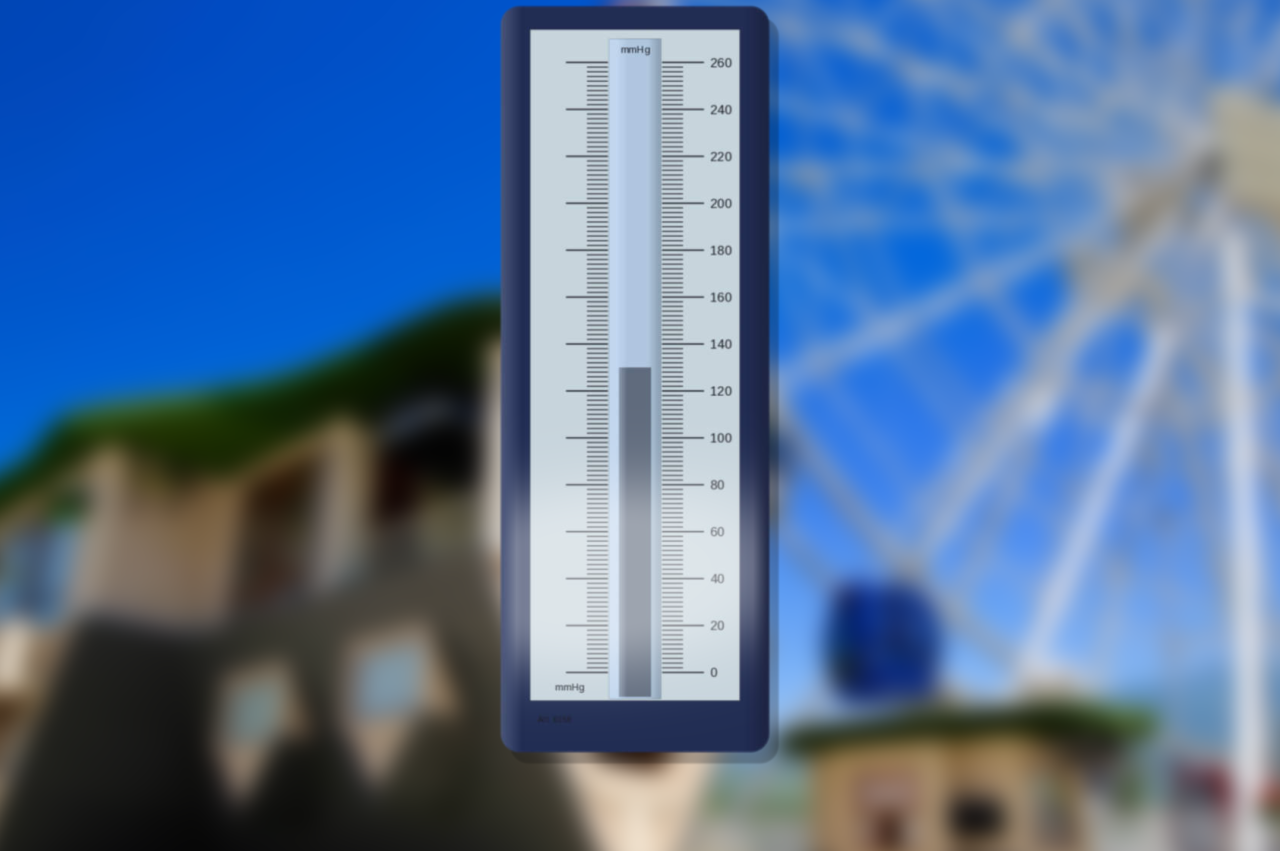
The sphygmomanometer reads 130 (mmHg)
